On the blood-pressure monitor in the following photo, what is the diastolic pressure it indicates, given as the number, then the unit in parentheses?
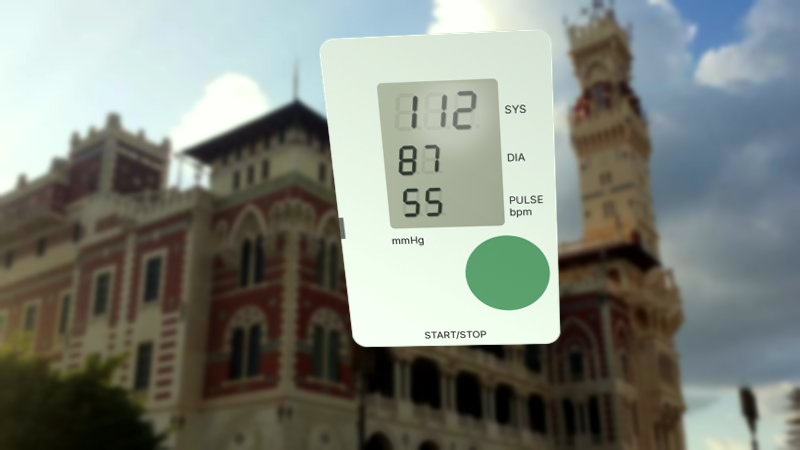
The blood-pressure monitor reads 87 (mmHg)
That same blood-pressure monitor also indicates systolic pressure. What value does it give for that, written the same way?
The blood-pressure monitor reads 112 (mmHg)
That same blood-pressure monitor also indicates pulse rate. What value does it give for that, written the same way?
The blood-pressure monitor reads 55 (bpm)
